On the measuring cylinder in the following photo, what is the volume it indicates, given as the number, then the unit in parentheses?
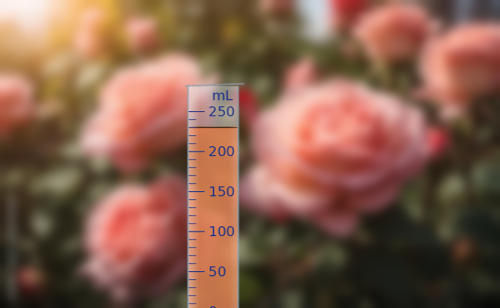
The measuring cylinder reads 230 (mL)
